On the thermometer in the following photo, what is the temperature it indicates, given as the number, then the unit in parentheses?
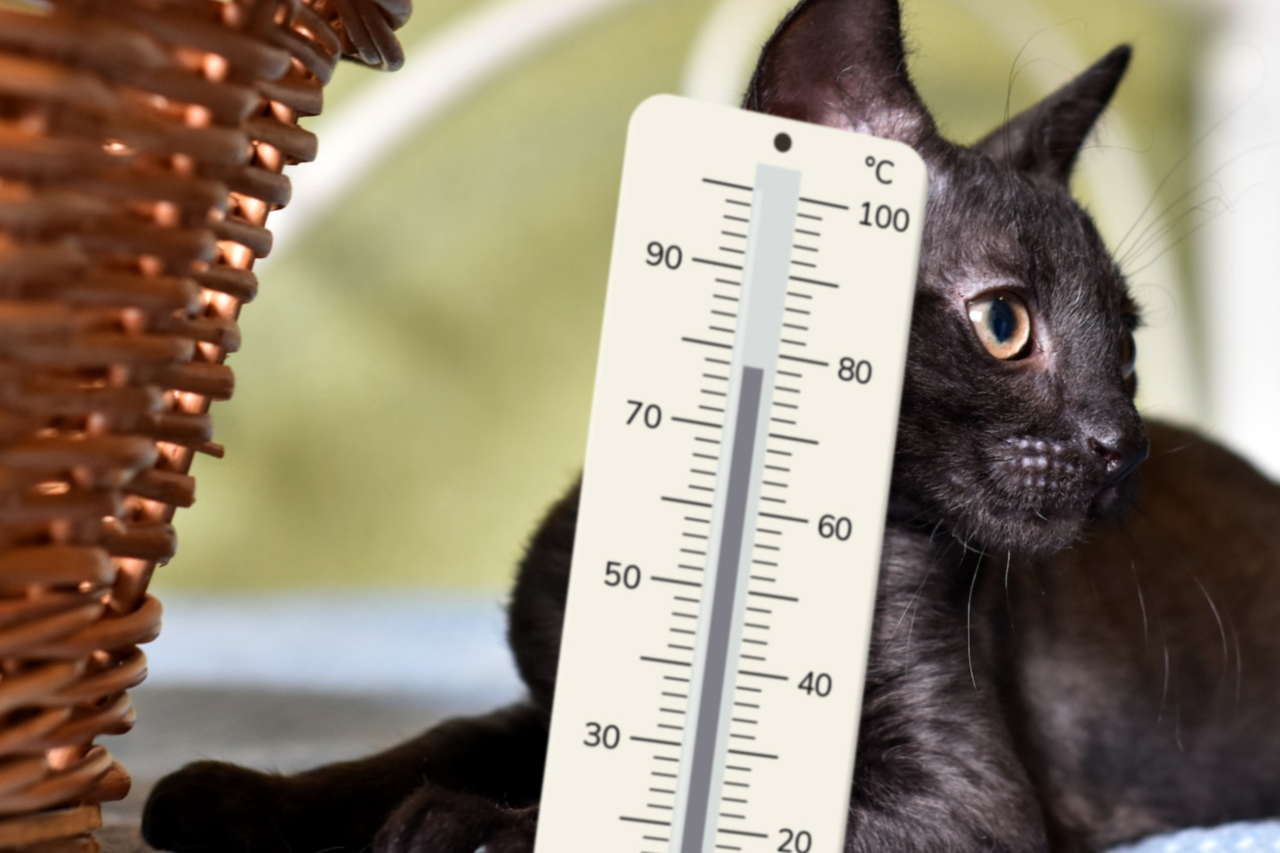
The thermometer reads 78 (°C)
